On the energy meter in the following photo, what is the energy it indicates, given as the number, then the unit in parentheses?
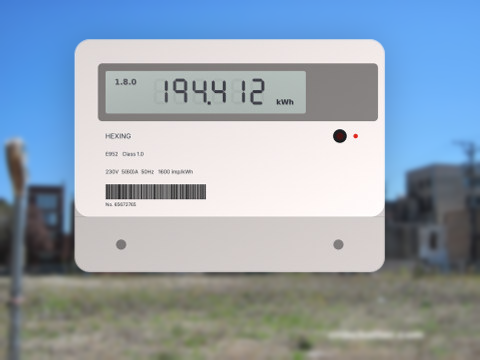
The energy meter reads 194.412 (kWh)
